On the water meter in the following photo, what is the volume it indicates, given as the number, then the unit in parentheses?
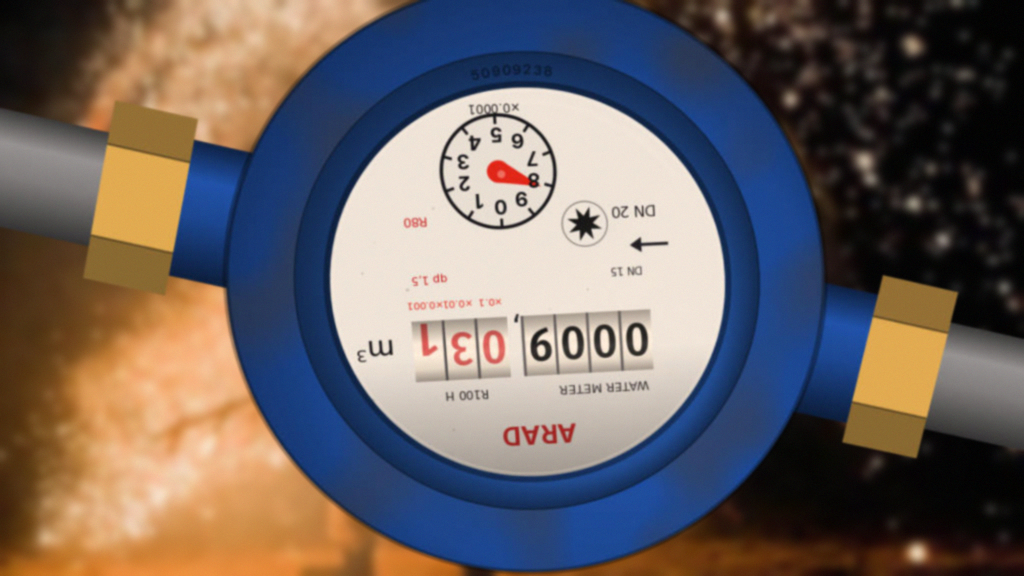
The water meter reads 9.0308 (m³)
